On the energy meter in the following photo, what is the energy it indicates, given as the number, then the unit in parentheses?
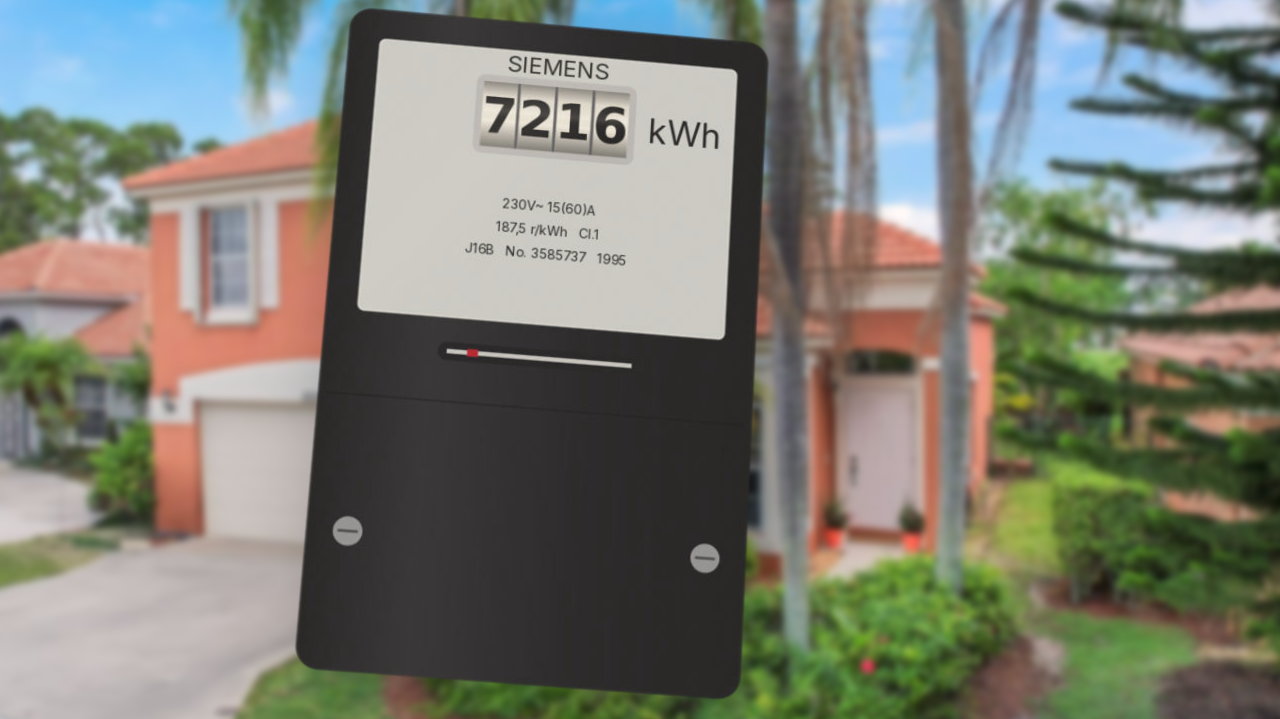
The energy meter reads 7216 (kWh)
